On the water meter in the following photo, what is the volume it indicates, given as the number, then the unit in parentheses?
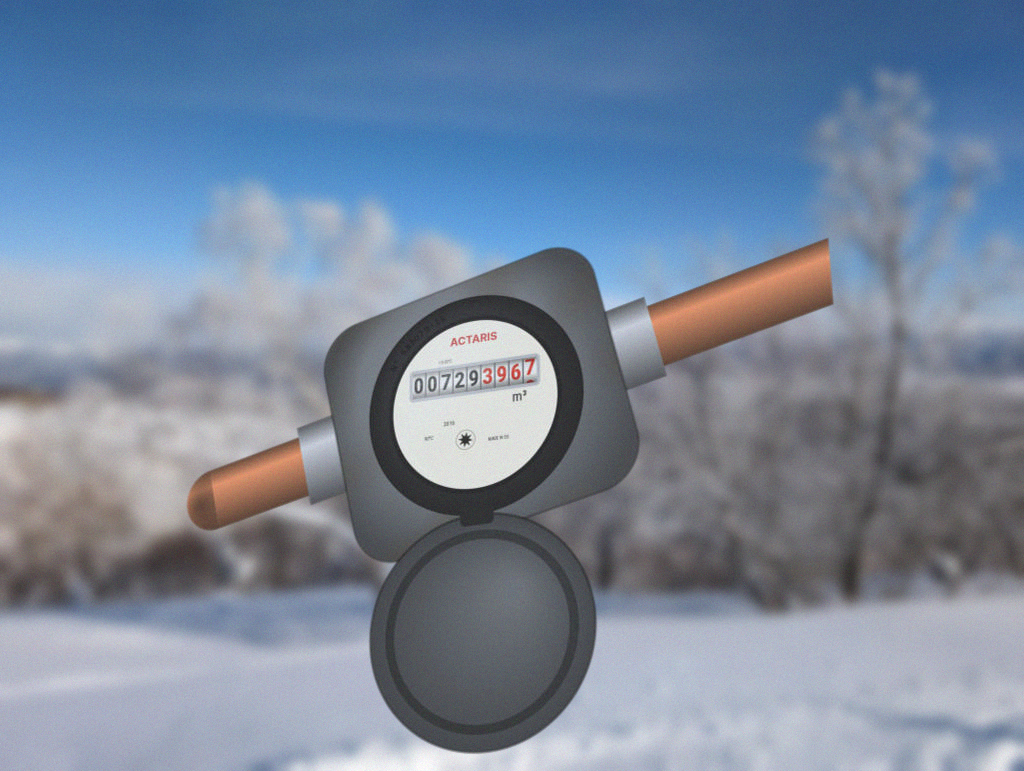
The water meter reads 729.3967 (m³)
